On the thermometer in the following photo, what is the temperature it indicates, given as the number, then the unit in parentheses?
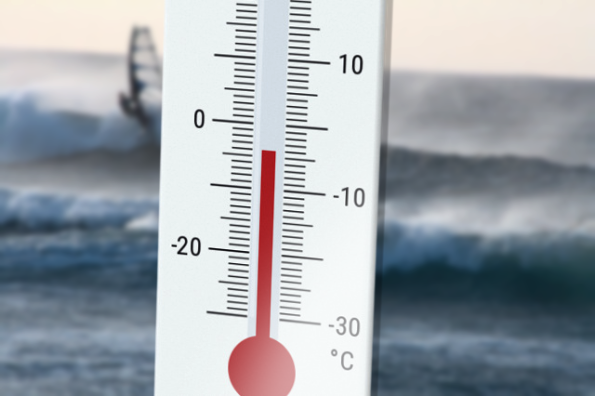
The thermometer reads -4 (°C)
